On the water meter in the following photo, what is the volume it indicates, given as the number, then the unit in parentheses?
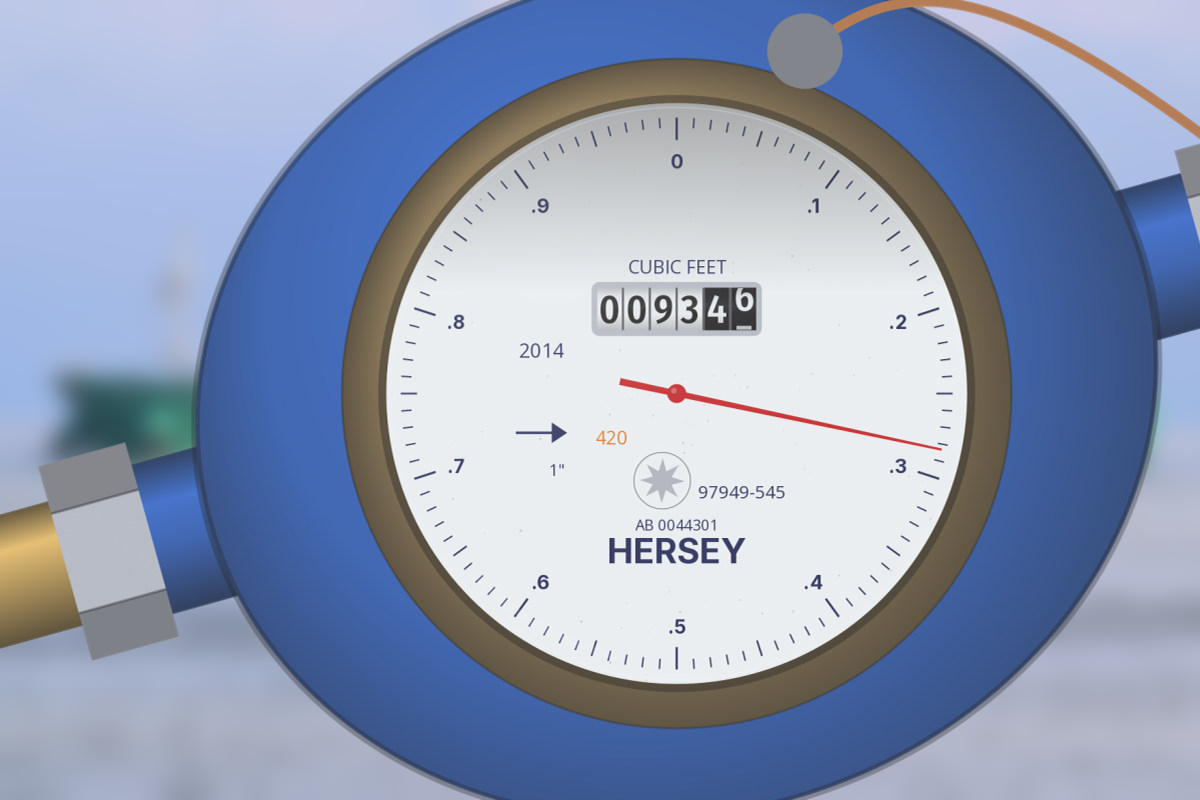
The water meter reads 9346.28 (ft³)
